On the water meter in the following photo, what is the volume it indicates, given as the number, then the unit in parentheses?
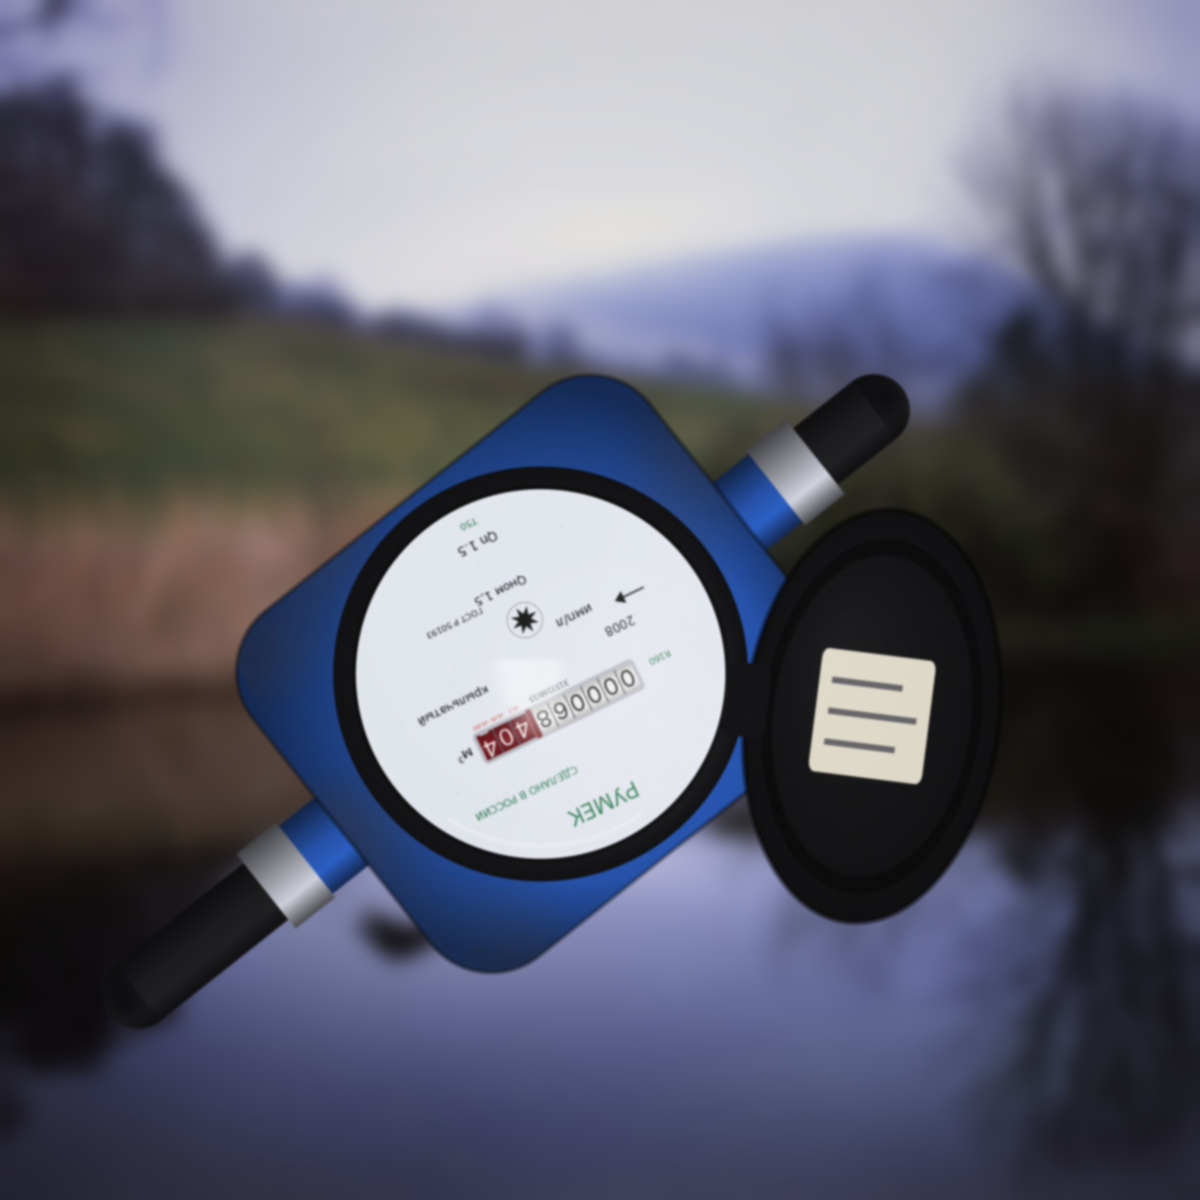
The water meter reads 68.404 (m³)
